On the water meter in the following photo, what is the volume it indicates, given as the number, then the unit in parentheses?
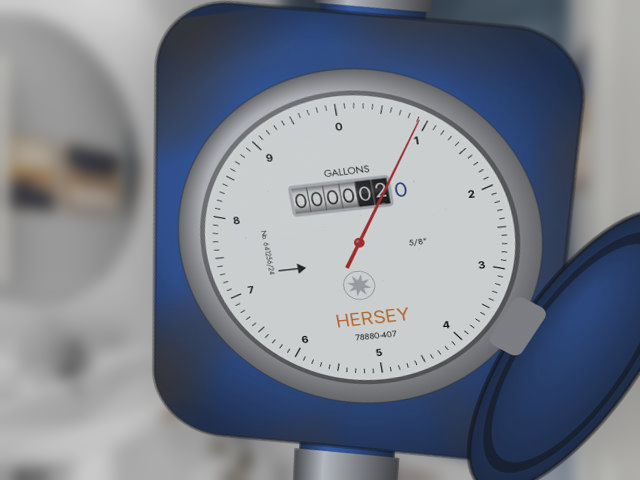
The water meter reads 20.9 (gal)
